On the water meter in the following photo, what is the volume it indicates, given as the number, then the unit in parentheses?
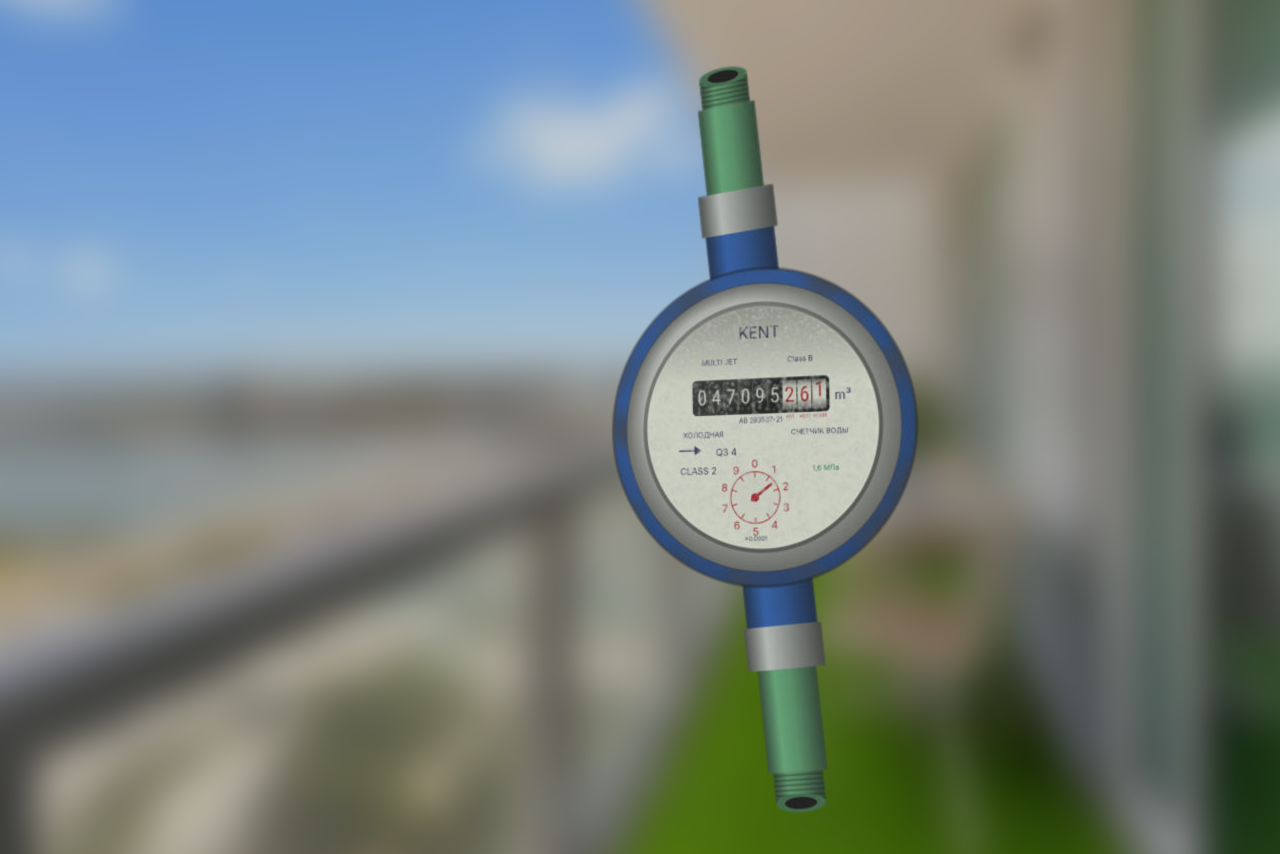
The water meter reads 47095.2611 (m³)
